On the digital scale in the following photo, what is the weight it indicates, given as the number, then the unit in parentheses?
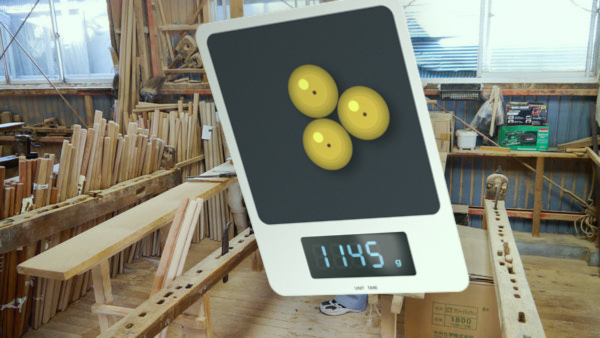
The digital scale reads 1145 (g)
